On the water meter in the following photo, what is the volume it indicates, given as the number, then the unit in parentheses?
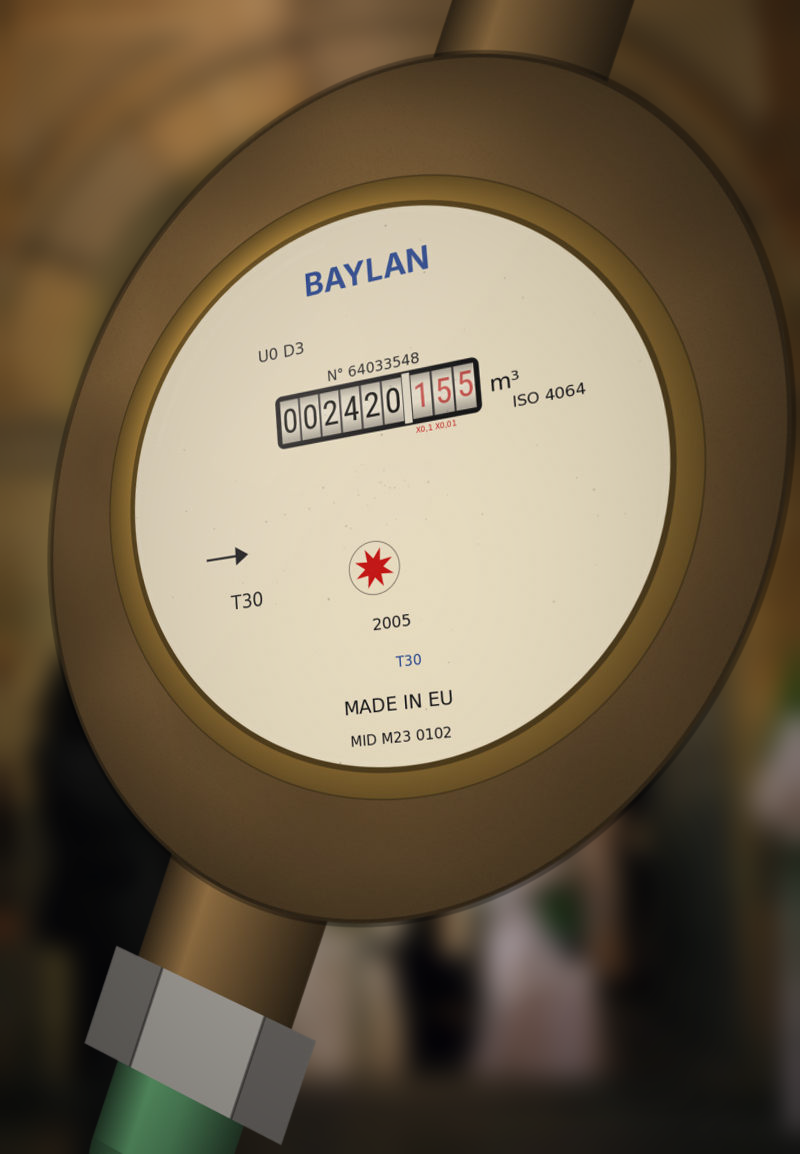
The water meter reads 2420.155 (m³)
